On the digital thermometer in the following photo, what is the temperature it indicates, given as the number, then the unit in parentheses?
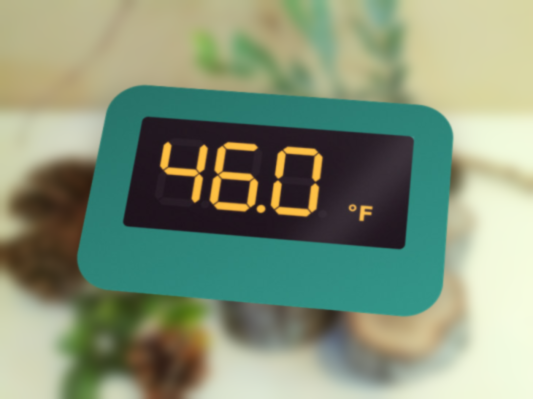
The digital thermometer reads 46.0 (°F)
